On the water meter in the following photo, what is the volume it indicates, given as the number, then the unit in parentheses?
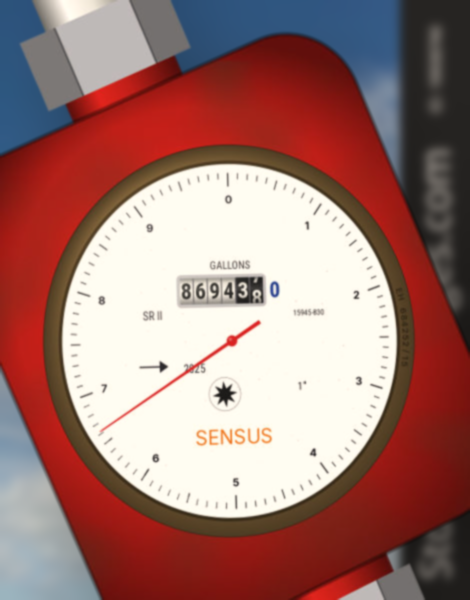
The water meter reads 8694376.6 (gal)
